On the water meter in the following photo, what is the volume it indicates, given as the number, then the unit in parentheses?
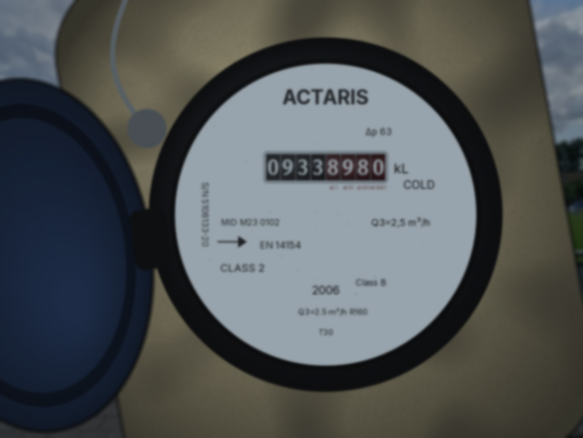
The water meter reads 933.8980 (kL)
